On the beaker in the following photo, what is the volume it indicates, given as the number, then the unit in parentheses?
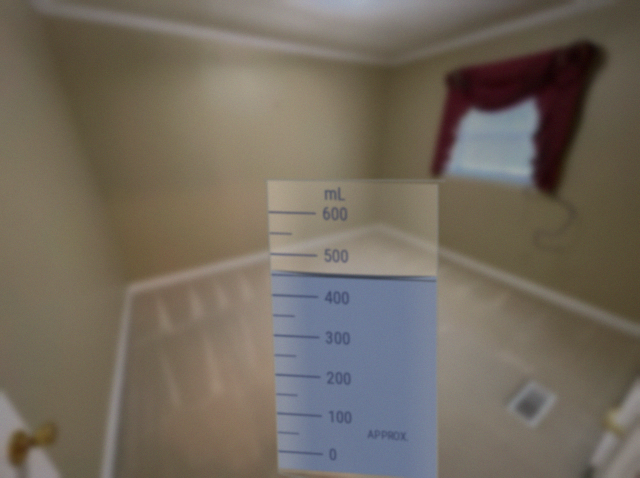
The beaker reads 450 (mL)
